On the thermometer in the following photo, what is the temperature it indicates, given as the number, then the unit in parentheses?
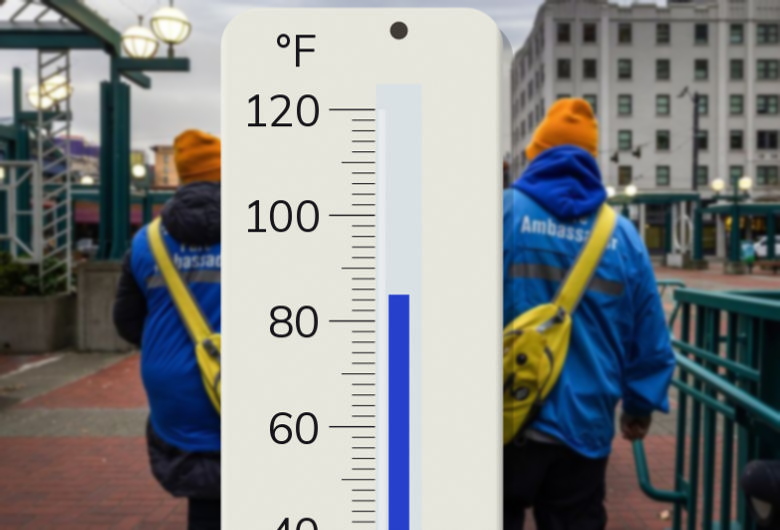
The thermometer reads 85 (°F)
